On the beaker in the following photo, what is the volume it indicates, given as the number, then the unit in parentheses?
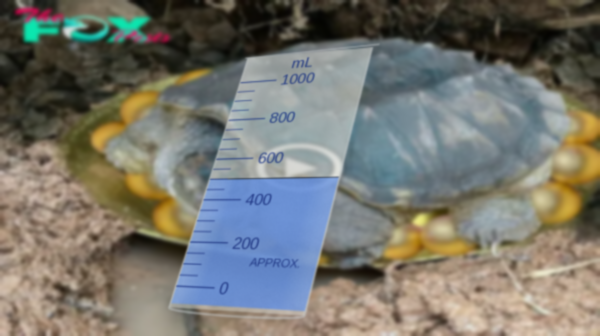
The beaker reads 500 (mL)
